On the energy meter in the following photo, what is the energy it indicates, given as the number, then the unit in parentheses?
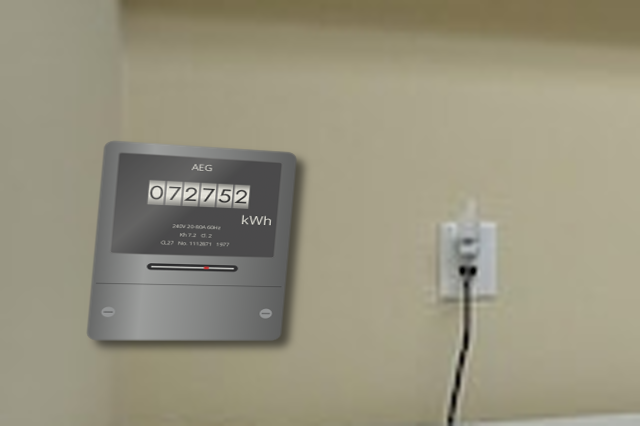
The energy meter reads 72752 (kWh)
